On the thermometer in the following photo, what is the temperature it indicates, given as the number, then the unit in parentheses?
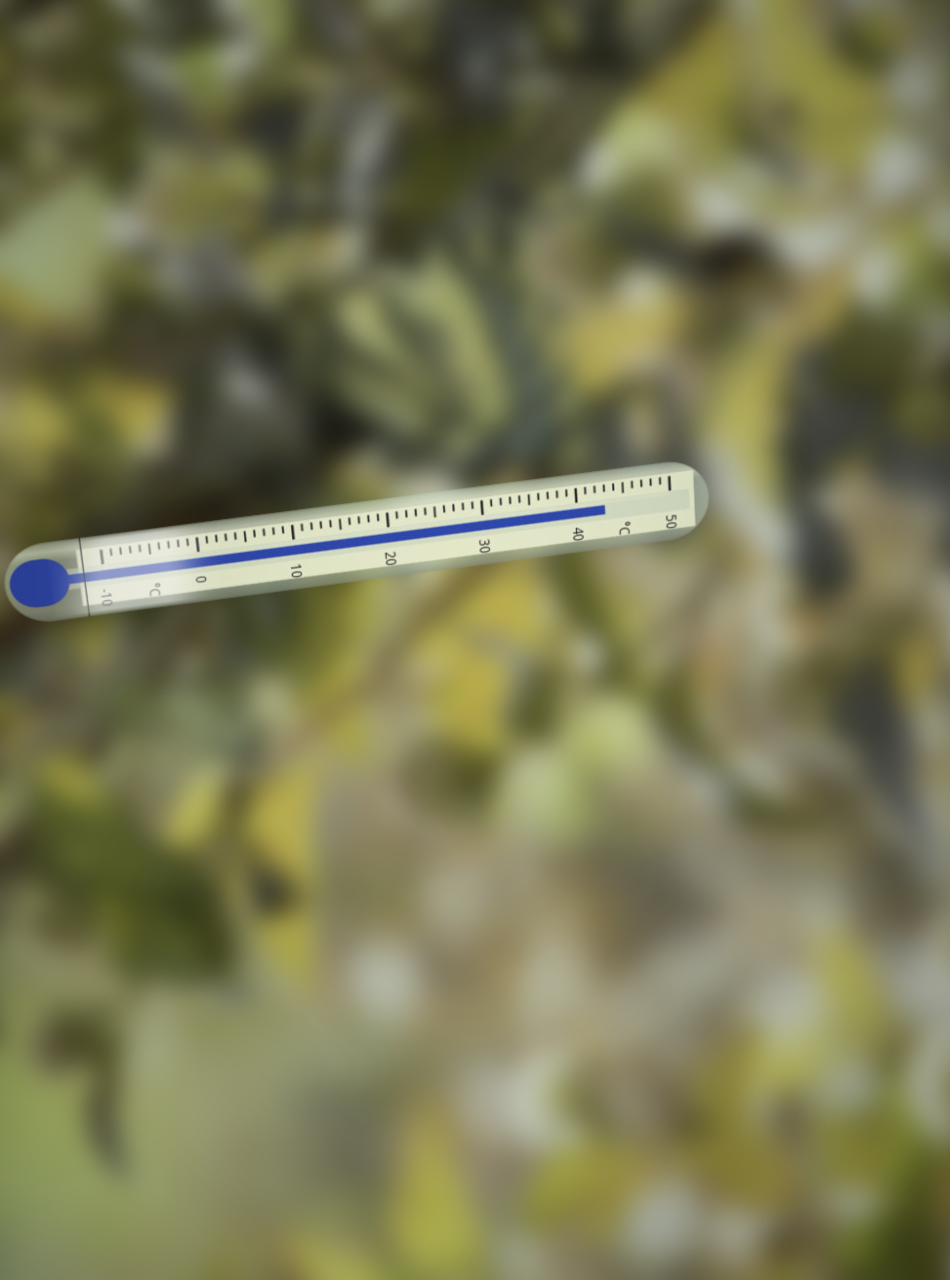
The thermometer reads 43 (°C)
